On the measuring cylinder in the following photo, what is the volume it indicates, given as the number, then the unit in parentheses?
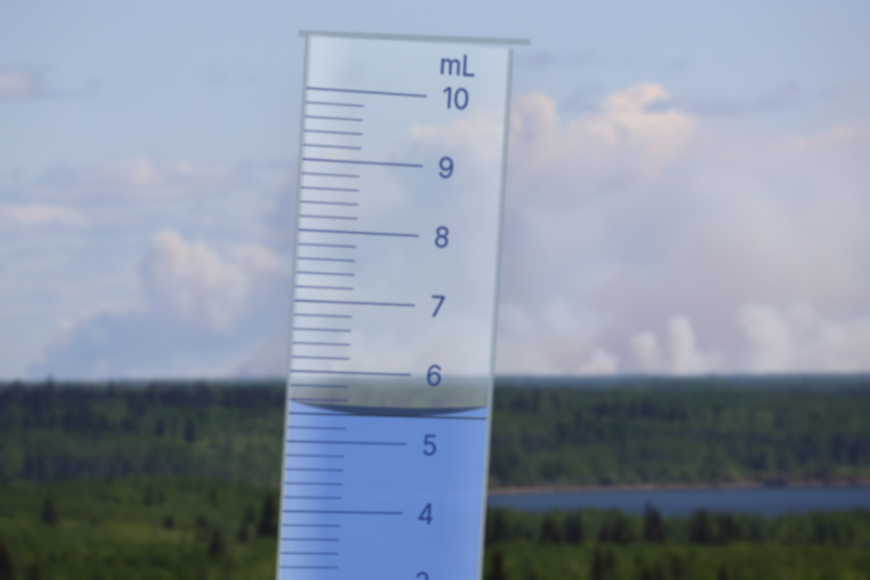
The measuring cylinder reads 5.4 (mL)
